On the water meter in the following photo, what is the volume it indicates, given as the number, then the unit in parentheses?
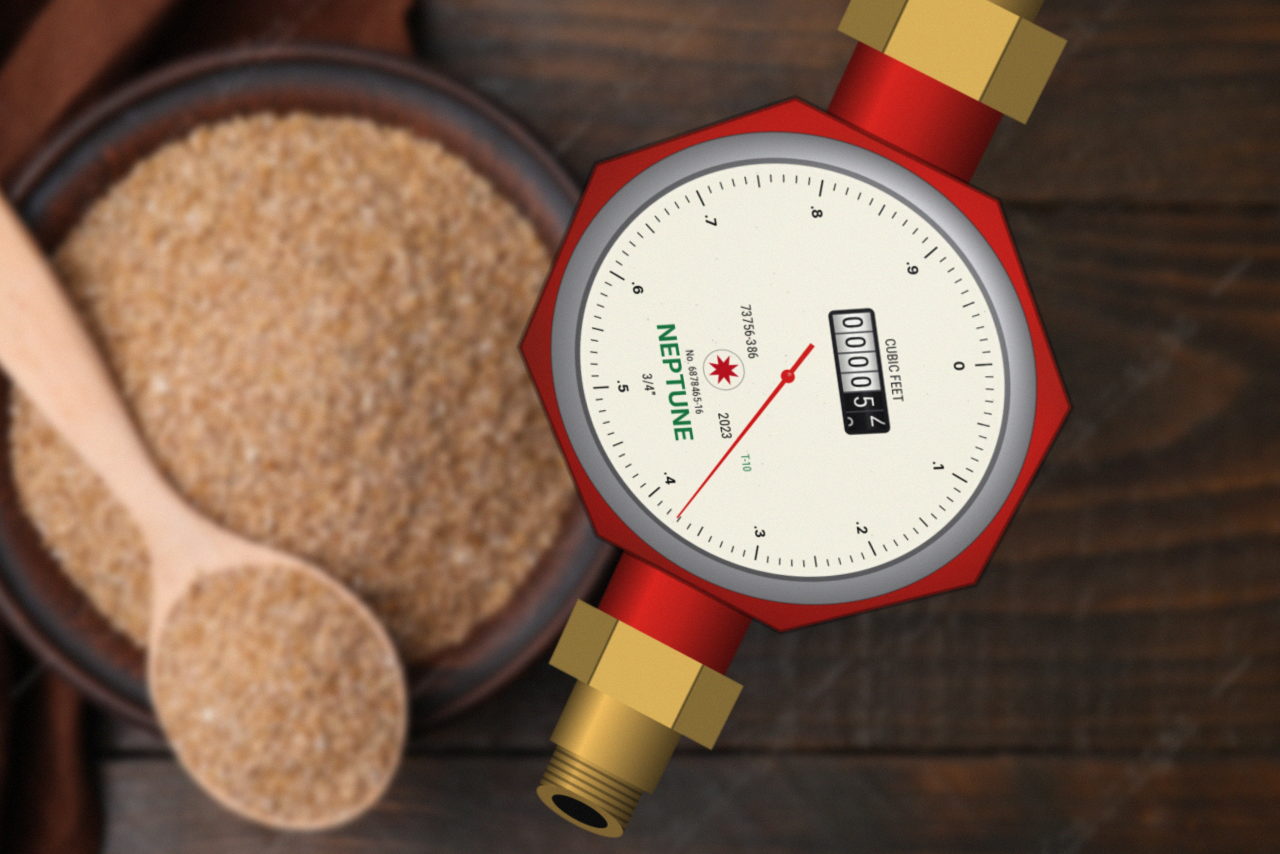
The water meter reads 52.37 (ft³)
